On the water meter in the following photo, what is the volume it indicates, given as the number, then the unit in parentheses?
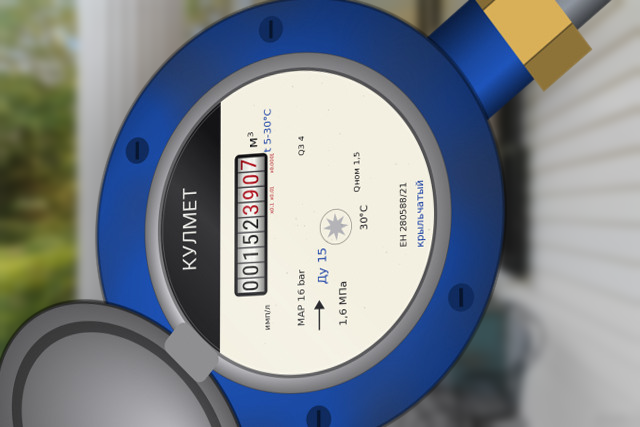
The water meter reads 152.3907 (m³)
